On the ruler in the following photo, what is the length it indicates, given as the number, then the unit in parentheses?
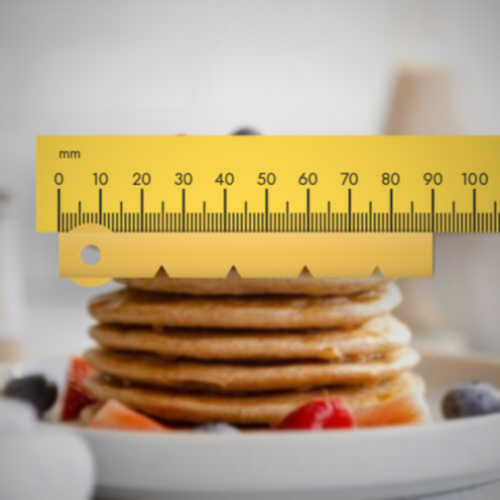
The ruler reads 90 (mm)
